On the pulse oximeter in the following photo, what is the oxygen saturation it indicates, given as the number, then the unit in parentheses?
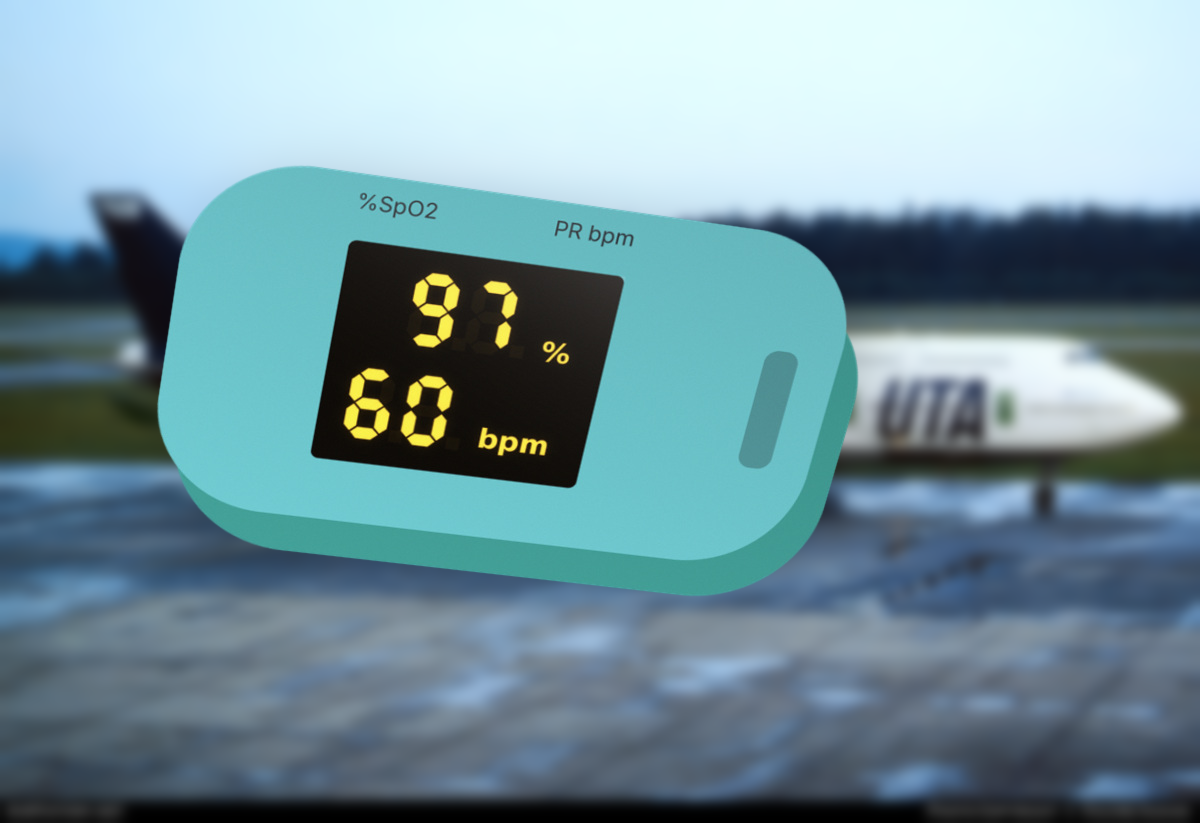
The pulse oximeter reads 97 (%)
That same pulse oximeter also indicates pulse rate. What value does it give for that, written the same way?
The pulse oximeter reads 60 (bpm)
